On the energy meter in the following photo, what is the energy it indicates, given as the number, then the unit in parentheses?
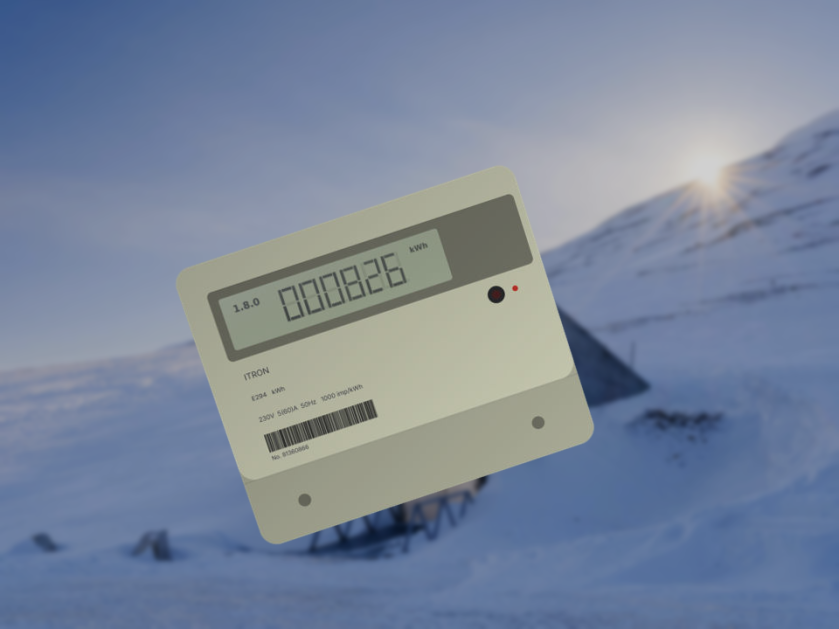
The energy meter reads 826 (kWh)
